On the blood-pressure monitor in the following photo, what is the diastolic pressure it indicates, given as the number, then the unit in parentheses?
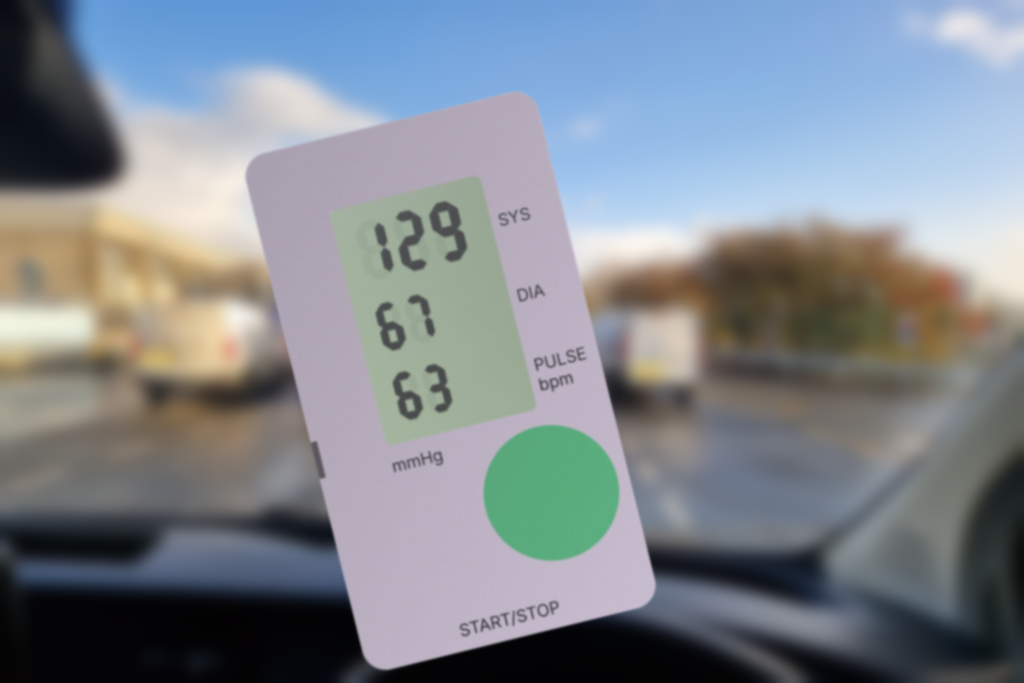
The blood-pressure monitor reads 67 (mmHg)
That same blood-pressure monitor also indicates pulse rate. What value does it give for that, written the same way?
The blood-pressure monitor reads 63 (bpm)
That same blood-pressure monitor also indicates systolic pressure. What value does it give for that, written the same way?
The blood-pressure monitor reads 129 (mmHg)
